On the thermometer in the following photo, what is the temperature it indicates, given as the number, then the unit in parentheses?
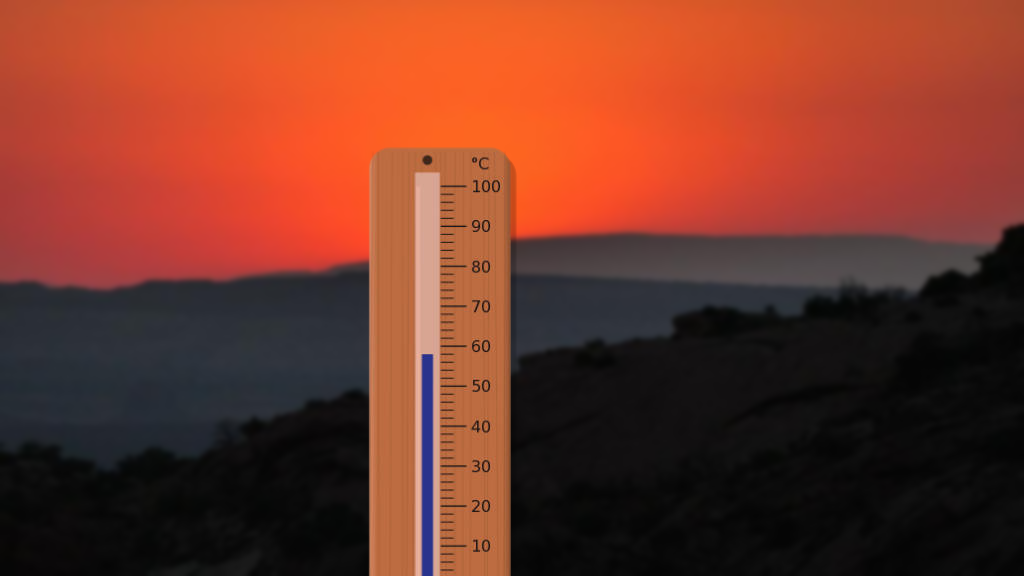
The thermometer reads 58 (°C)
